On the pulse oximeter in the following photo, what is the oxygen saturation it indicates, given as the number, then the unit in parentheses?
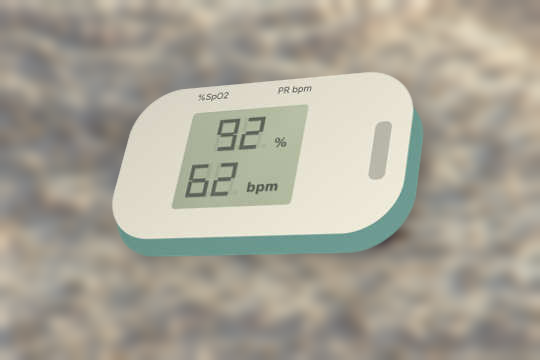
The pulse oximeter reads 92 (%)
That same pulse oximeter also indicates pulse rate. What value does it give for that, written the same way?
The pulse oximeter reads 62 (bpm)
